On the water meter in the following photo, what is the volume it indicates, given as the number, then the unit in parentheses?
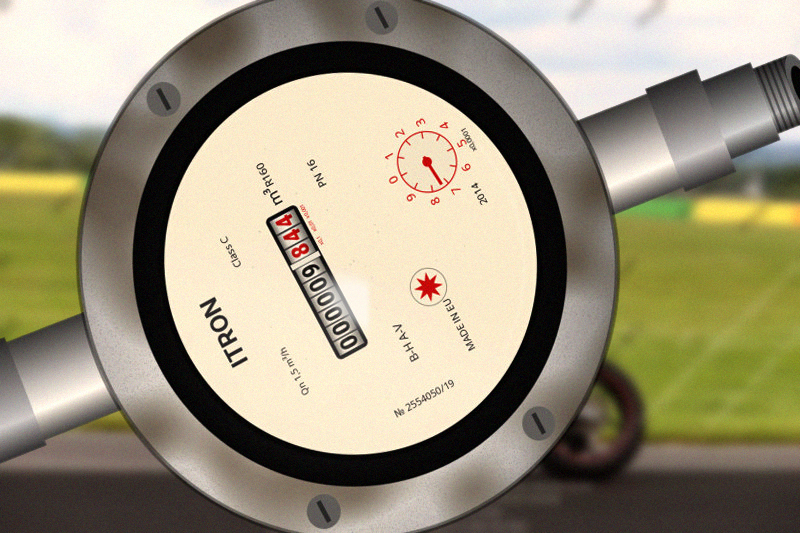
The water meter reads 9.8447 (m³)
